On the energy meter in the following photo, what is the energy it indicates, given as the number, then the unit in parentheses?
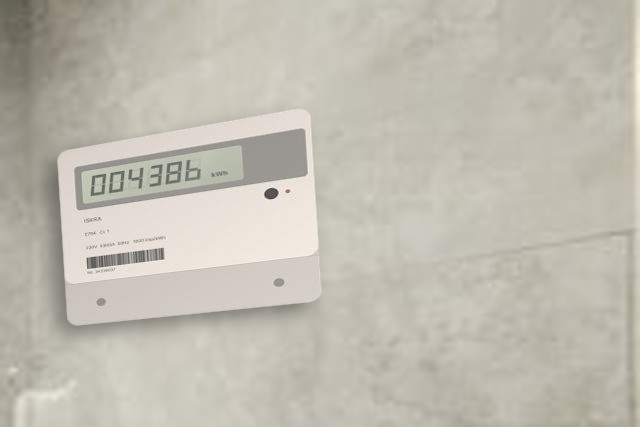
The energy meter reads 4386 (kWh)
